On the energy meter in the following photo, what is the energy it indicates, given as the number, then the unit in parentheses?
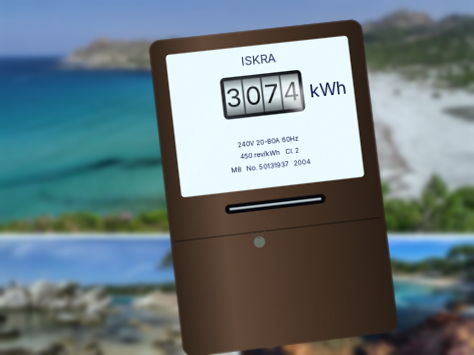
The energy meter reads 3074 (kWh)
